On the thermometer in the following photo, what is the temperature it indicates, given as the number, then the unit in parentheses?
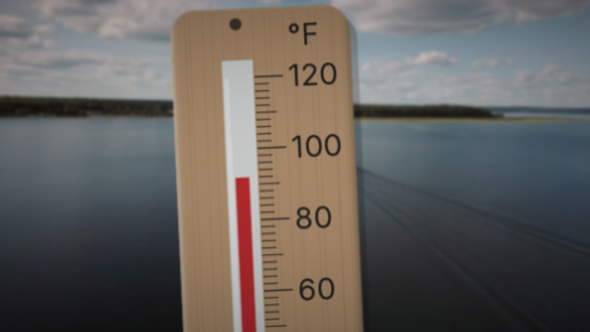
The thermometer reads 92 (°F)
